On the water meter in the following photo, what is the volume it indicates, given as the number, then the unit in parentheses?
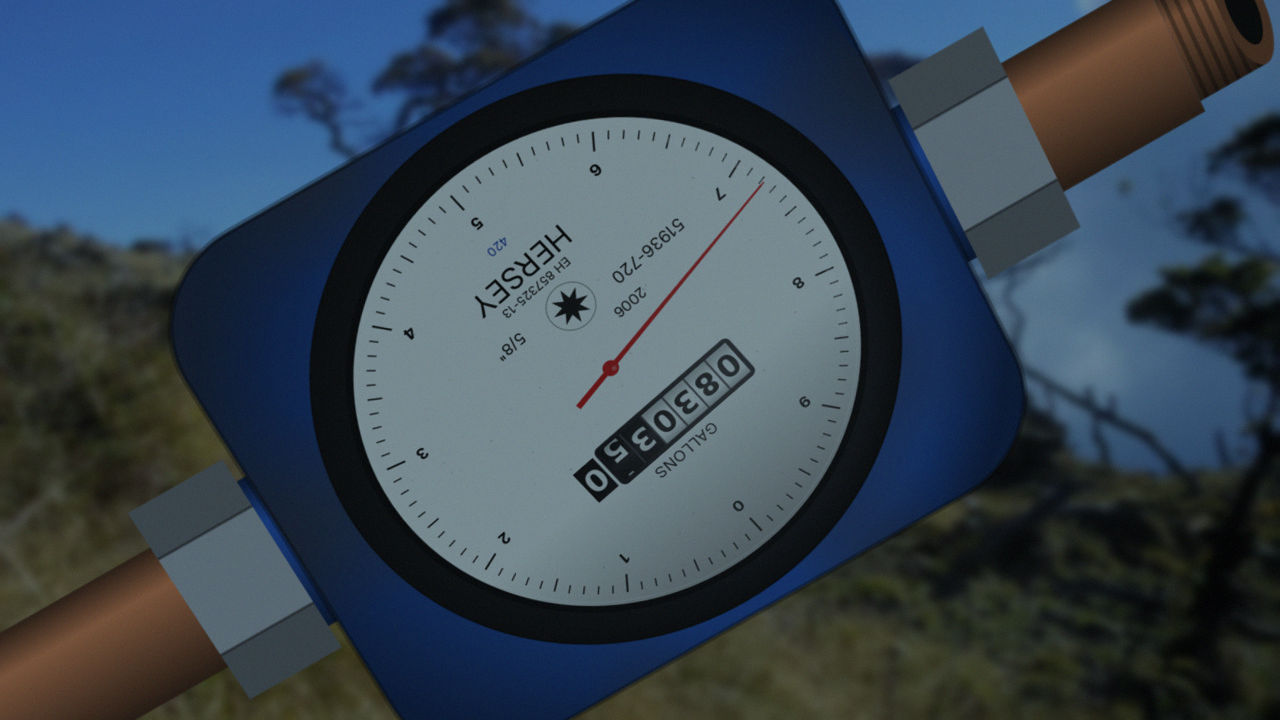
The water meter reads 830347.2 (gal)
